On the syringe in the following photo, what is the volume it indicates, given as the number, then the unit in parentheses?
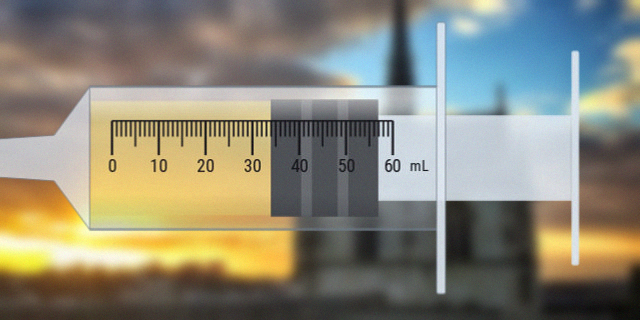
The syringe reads 34 (mL)
